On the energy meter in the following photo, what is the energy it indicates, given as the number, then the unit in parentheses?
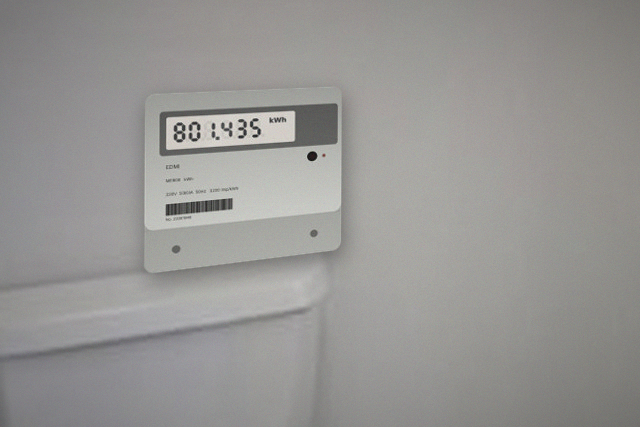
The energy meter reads 801.435 (kWh)
